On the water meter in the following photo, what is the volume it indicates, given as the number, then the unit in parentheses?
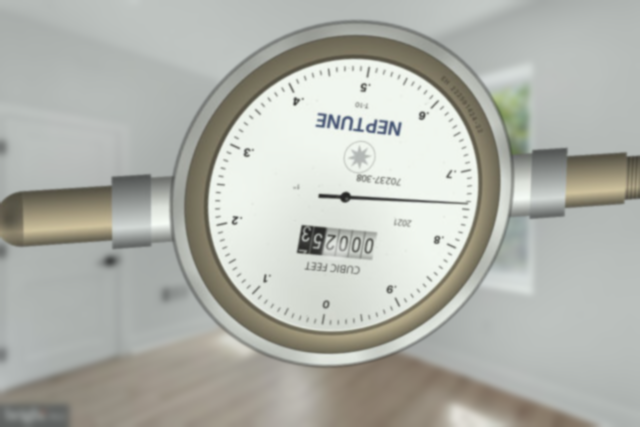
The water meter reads 252.74 (ft³)
